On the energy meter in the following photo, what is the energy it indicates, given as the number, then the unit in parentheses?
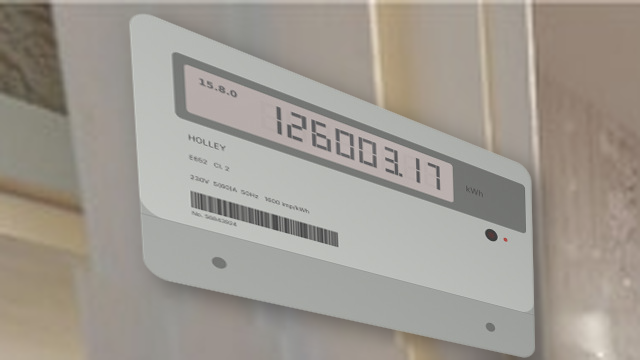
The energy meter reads 126003.17 (kWh)
